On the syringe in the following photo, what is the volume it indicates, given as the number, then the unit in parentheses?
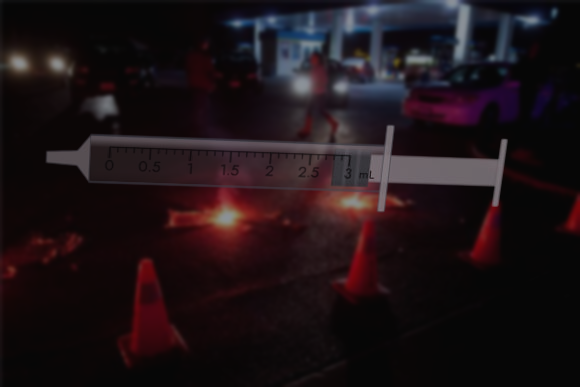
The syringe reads 2.8 (mL)
